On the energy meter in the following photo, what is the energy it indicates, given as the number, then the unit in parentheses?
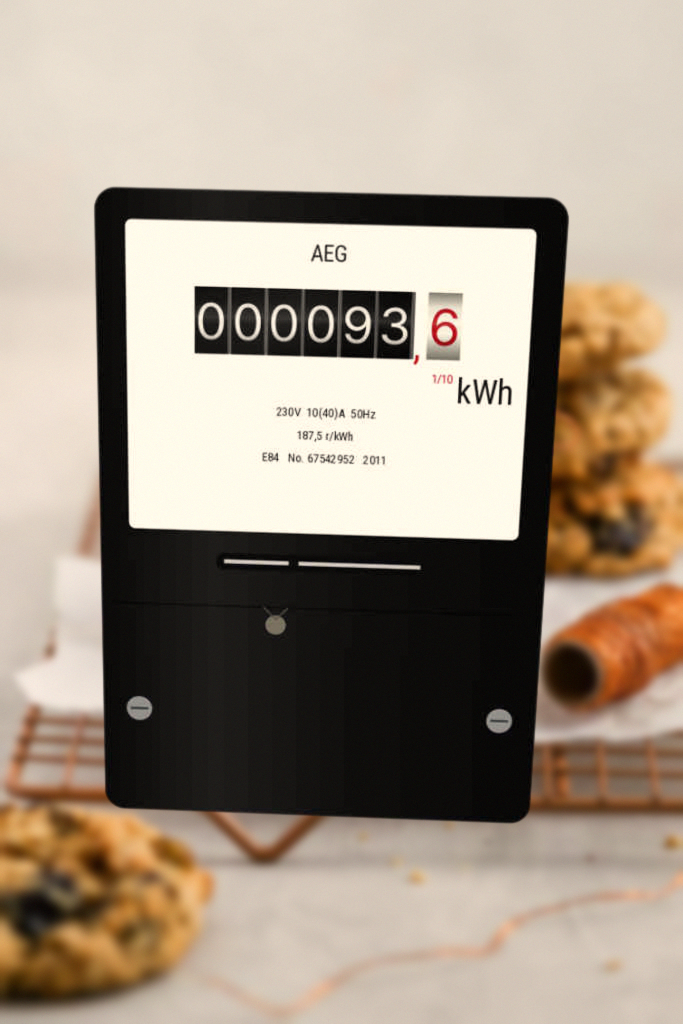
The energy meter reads 93.6 (kWh)
